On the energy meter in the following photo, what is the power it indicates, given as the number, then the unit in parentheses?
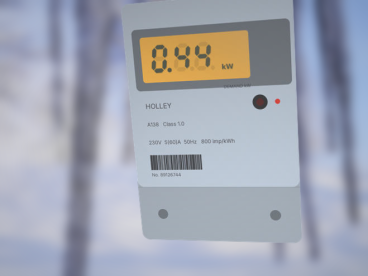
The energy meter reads 0.44 (kW)
